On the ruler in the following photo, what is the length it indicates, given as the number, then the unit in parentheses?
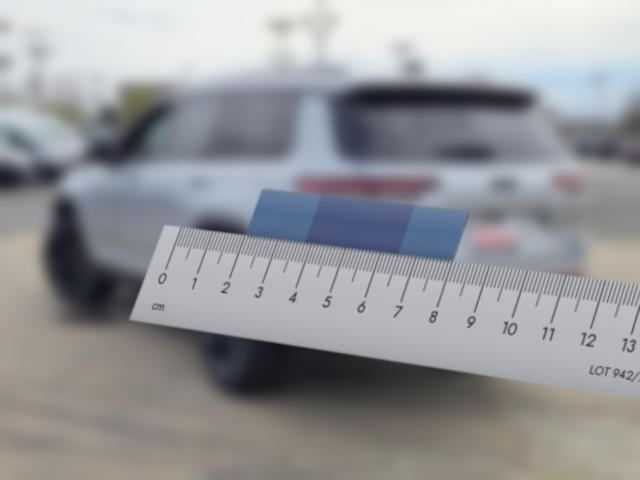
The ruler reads 6 (cm)
